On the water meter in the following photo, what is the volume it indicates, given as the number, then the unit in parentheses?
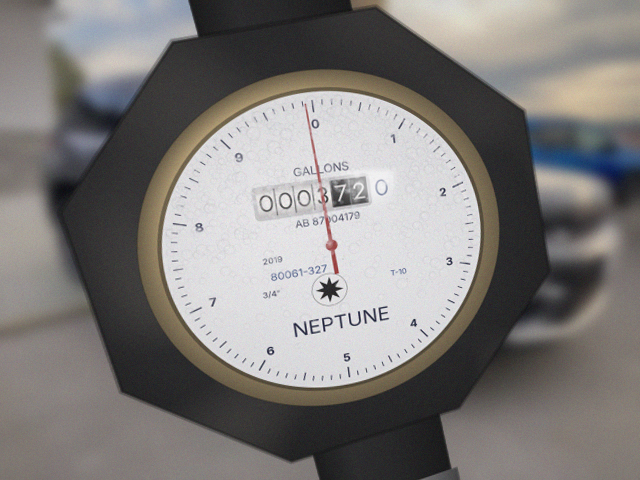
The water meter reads 3719.9 (gal)
